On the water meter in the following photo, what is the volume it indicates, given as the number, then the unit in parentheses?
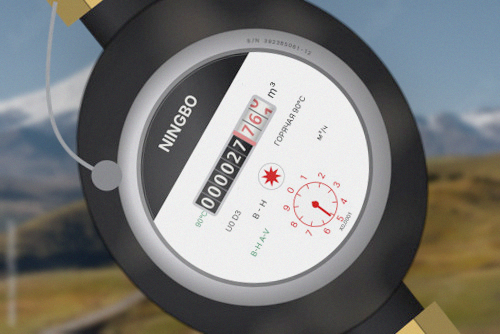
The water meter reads 27.7605 (m³)
